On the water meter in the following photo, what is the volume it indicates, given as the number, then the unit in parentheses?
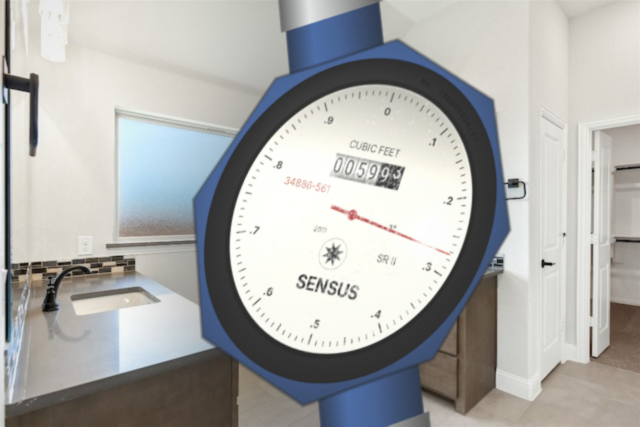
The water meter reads 5993.27 (ft³)
